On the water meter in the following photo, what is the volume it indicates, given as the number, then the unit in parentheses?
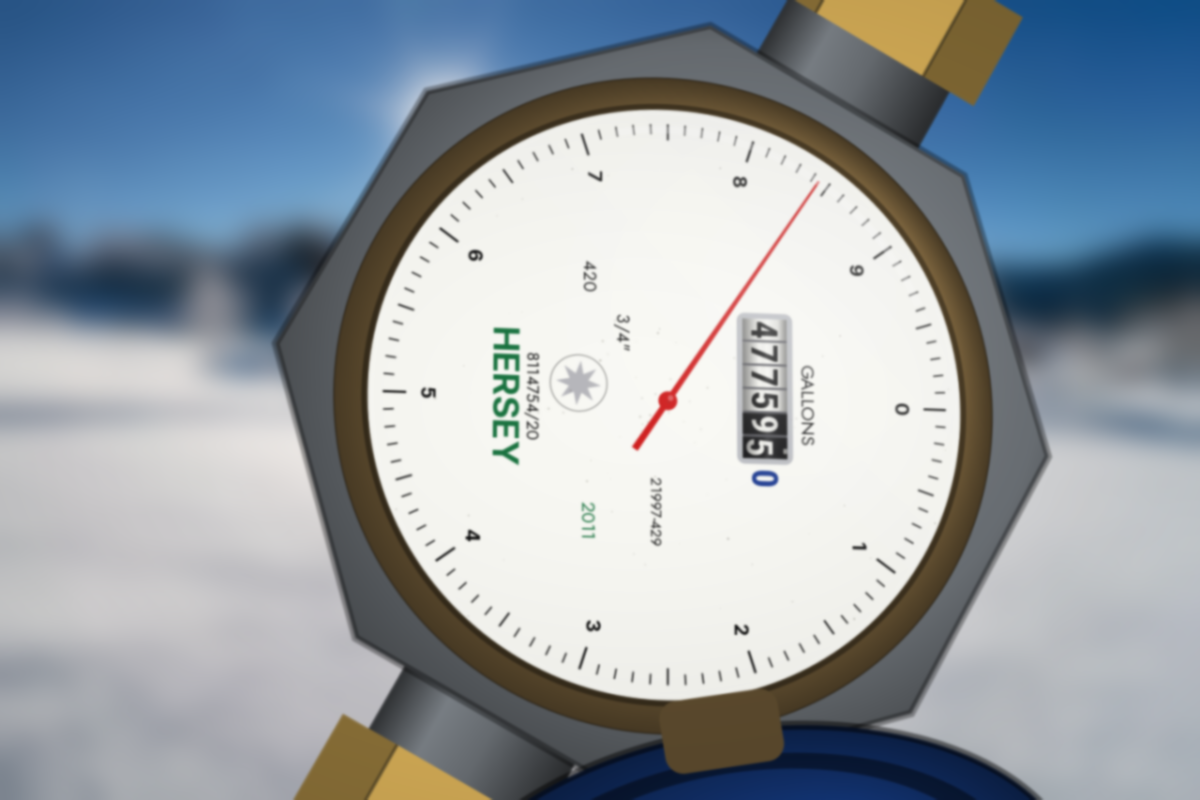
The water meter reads 4775948.4 (gal)
